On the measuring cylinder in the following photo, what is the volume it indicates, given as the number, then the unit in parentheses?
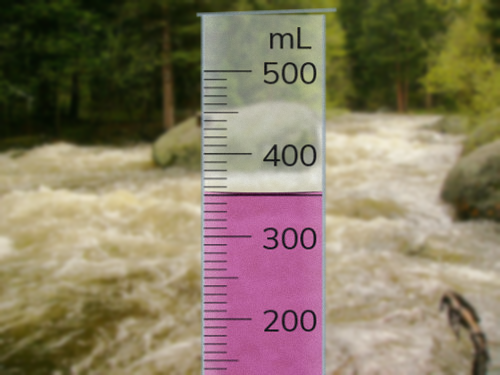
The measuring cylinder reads 350 (mL)
